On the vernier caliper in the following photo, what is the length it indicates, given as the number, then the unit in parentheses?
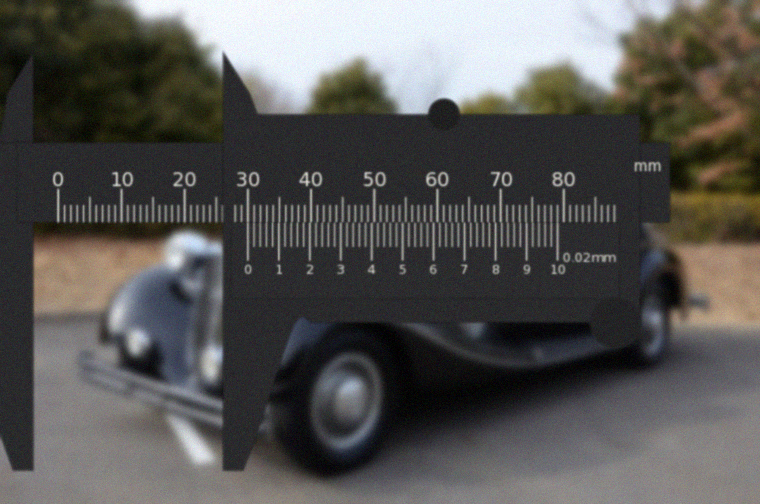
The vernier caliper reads 30.0 (mm)
